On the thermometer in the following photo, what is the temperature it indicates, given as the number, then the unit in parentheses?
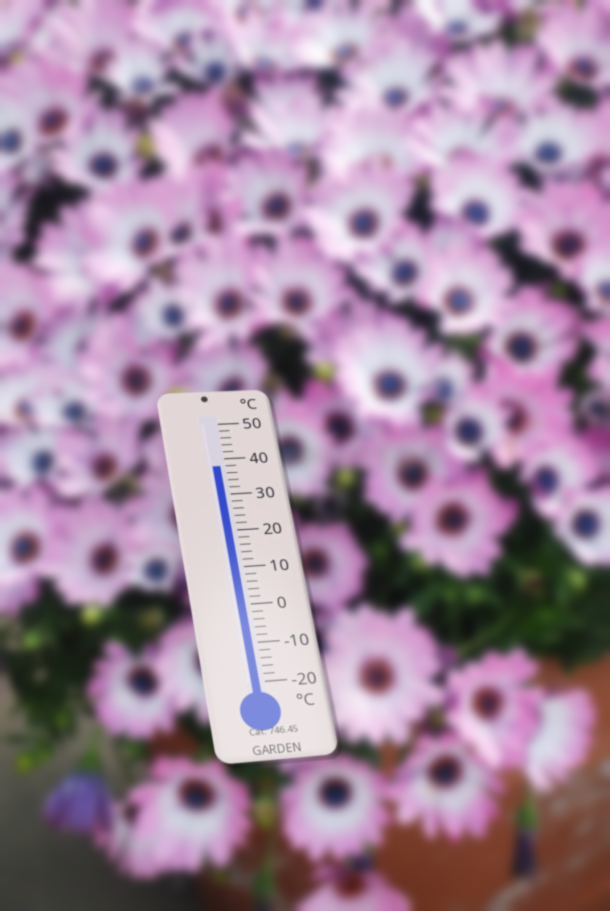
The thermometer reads 38 (°C)
